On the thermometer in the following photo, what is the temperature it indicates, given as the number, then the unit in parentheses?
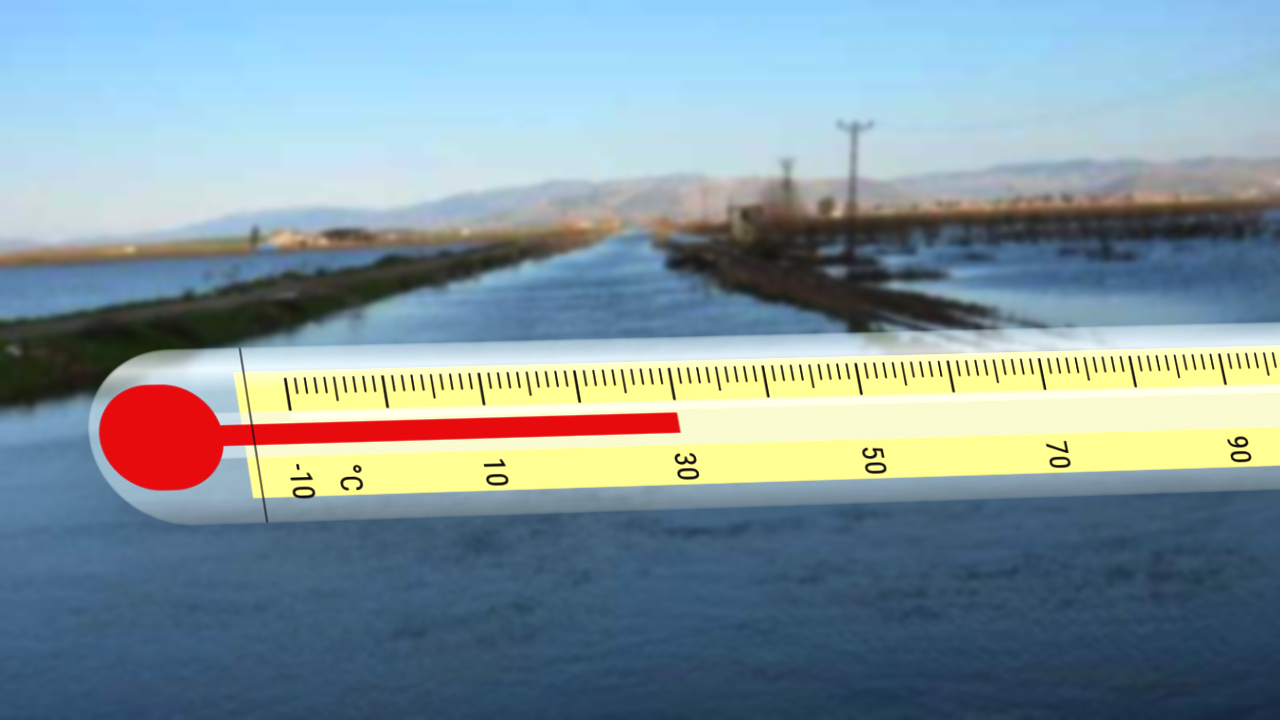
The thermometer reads 30 (°C)
